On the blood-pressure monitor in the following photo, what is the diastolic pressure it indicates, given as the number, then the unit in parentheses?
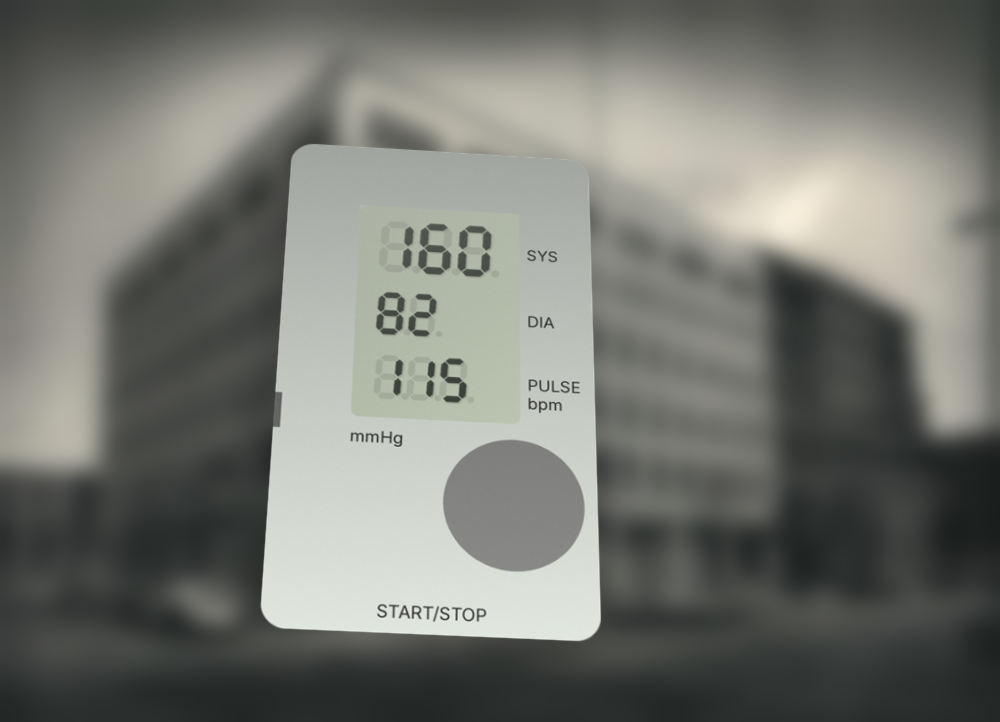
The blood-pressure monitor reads 82 (mmHg)
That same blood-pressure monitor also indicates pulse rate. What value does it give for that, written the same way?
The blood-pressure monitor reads 115 (bpm)
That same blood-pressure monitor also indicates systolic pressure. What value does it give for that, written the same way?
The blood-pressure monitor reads 160 (mmHg)
